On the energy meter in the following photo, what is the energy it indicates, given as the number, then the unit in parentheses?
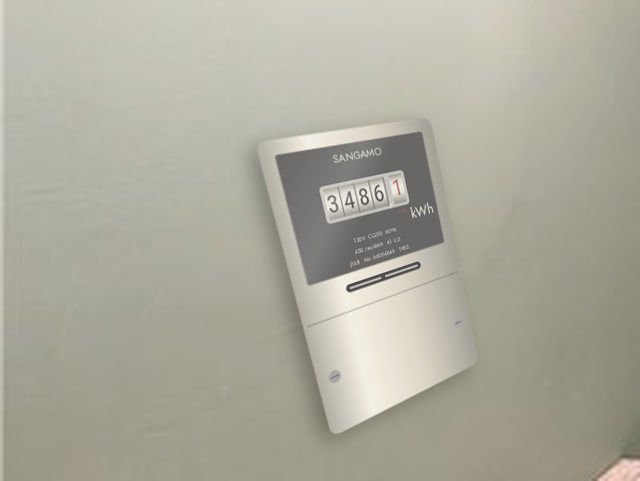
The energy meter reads 3486.1 (kWh)
